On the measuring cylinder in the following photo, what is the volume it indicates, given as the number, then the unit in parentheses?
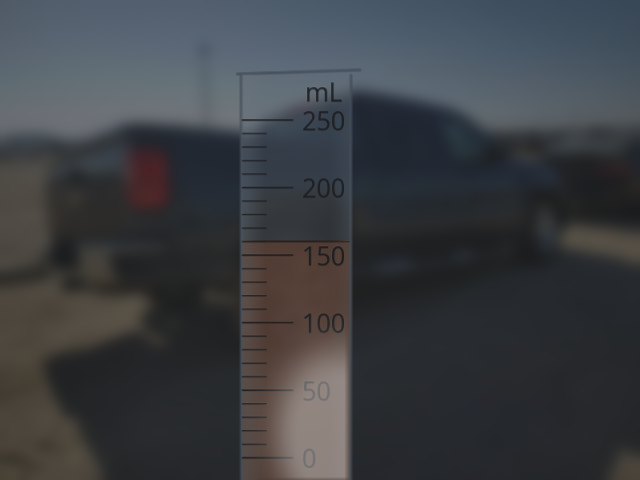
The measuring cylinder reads 160 (mL)
